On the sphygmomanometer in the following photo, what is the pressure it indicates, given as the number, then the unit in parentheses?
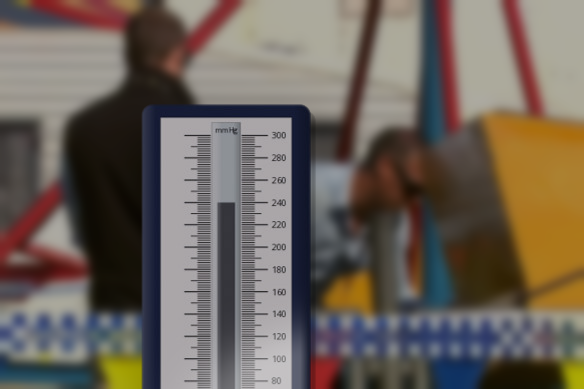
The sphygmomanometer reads 240 (mmHg)
